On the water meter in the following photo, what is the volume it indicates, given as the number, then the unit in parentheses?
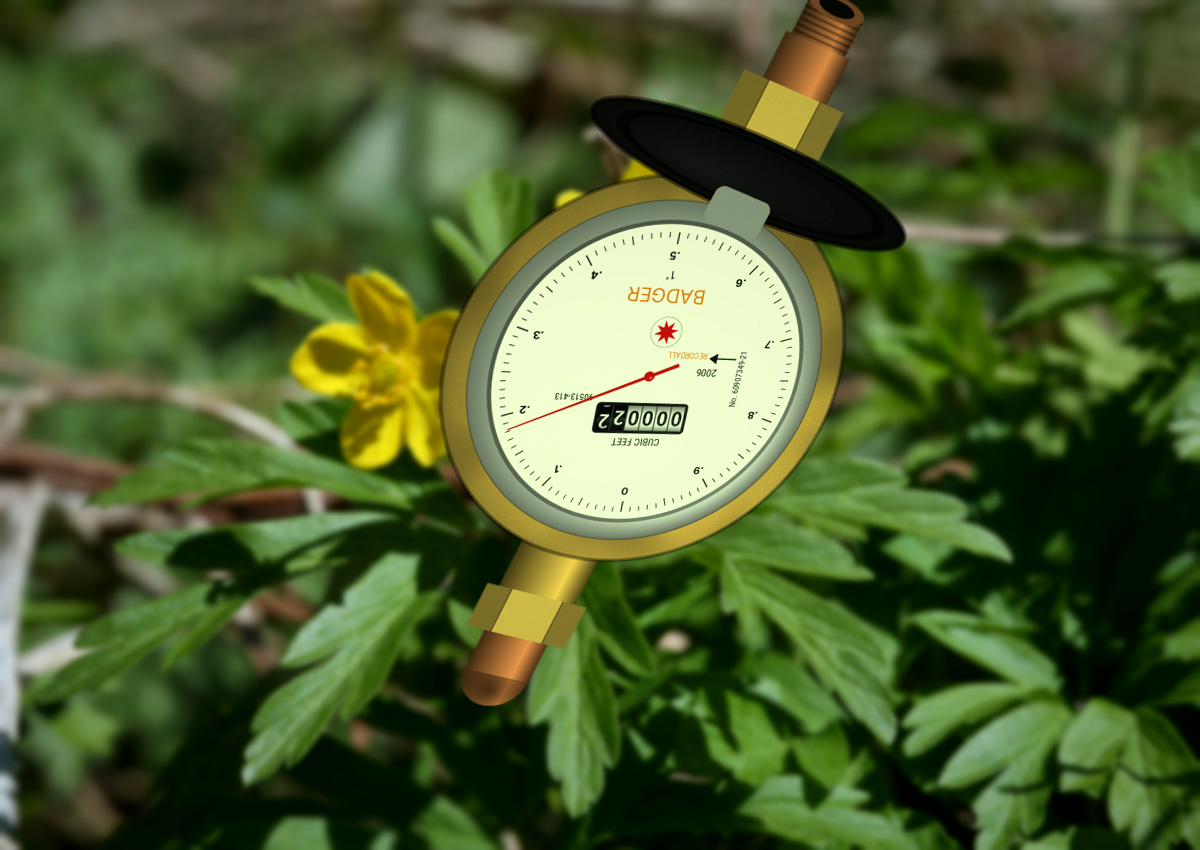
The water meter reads 22.18 (ft³)
